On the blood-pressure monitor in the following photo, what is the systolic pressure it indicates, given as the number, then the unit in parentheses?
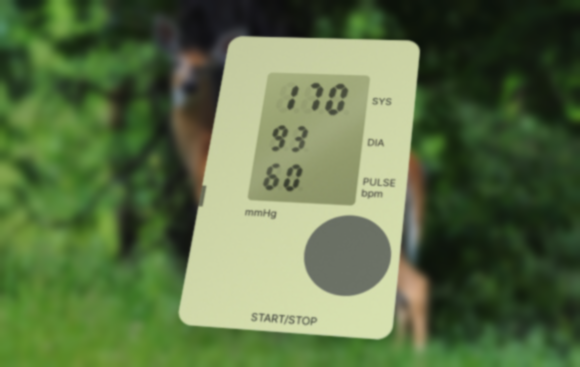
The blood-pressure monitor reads 170 (mmHg)
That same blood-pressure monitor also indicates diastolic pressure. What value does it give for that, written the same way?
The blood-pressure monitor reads 93 (mmHg)
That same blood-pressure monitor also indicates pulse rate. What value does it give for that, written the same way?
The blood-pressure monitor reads 60 (bpm)
